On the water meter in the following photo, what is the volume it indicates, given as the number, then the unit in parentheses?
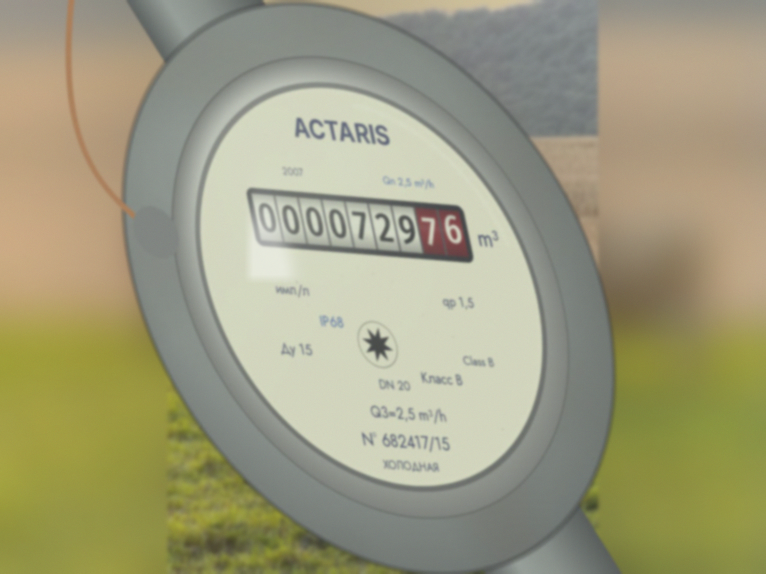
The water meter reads 729.76 (m³)
